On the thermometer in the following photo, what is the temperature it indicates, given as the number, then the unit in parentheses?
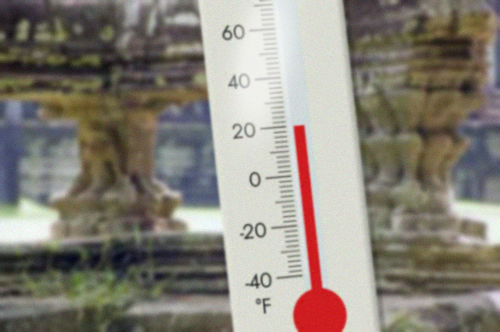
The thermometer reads 20 (°F)
